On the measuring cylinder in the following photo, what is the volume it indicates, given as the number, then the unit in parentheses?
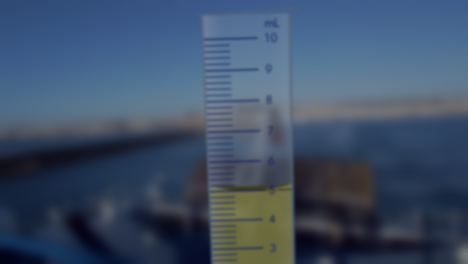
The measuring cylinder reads 5 (mL)
